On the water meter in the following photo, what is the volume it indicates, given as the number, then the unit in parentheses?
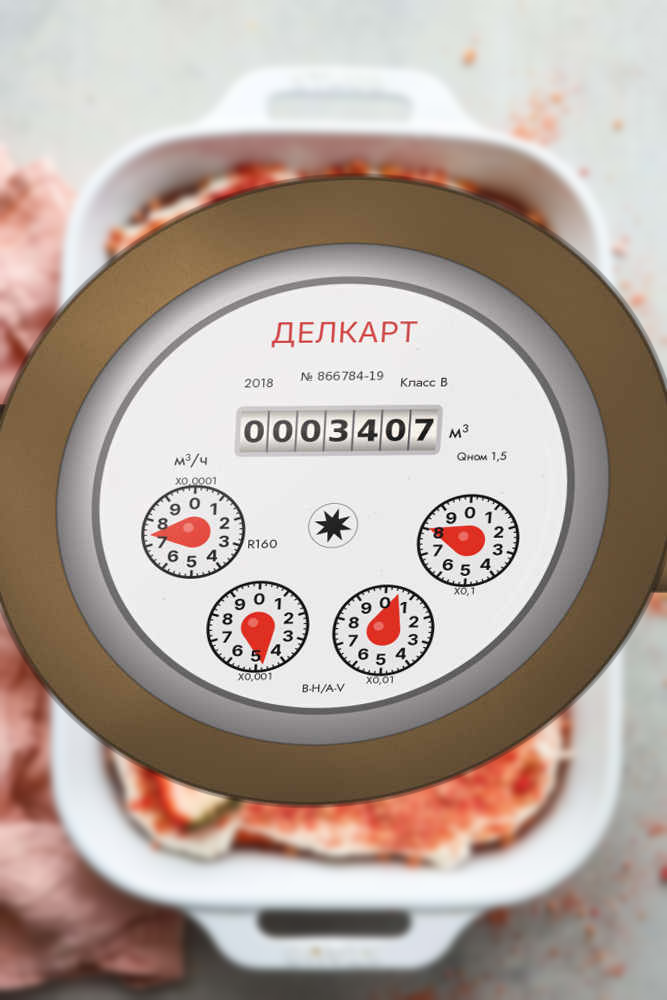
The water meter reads 3407.8047 (m³)
